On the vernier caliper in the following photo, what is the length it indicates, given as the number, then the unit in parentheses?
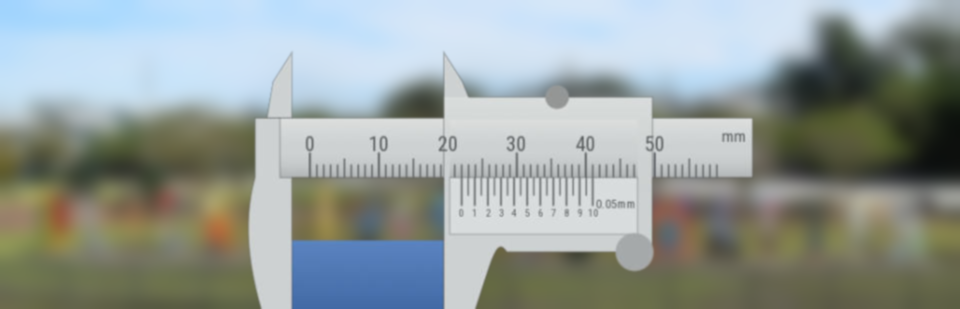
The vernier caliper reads 22.0 (mm)
